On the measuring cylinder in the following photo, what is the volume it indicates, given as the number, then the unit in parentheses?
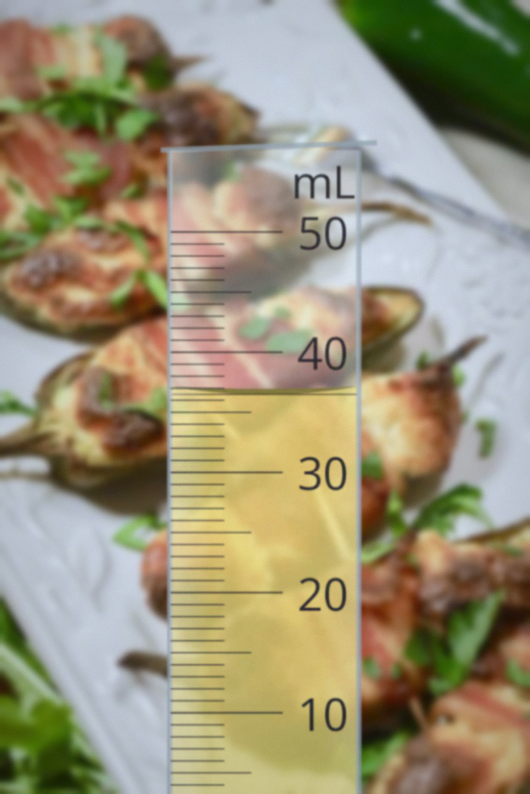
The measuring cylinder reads 36.5 (mL)
